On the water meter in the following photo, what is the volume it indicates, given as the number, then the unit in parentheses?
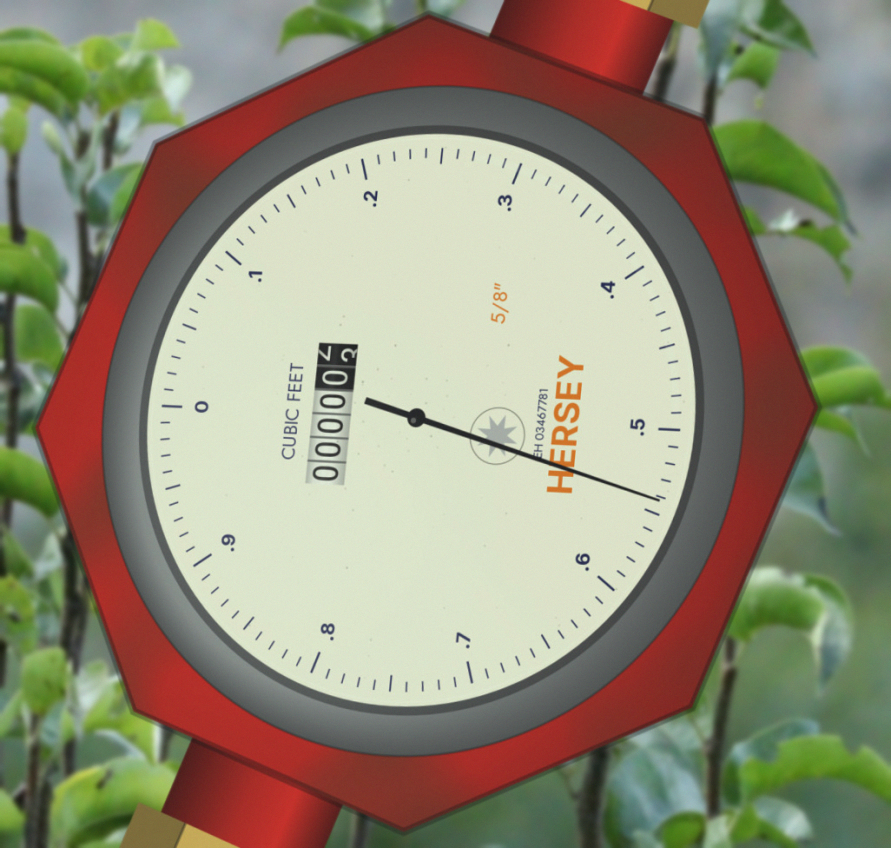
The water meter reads 2.54 (ft³)
